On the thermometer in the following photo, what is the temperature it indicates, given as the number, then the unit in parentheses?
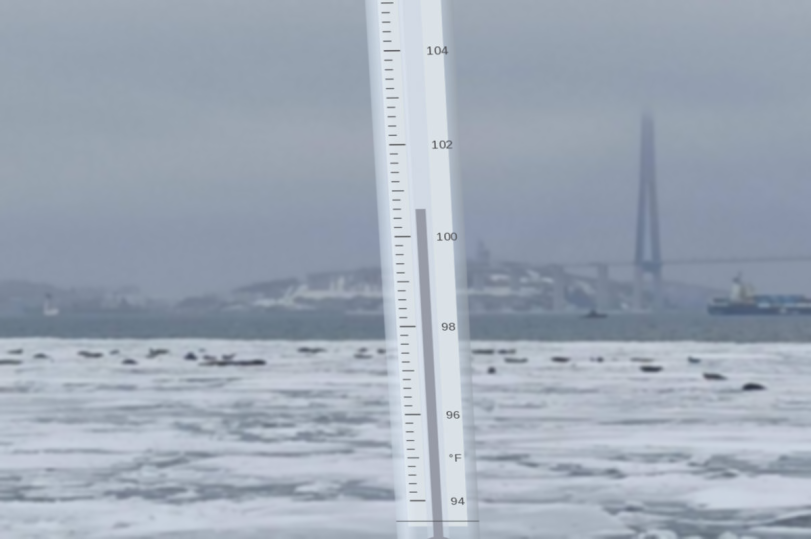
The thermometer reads 100.6 (°F)
